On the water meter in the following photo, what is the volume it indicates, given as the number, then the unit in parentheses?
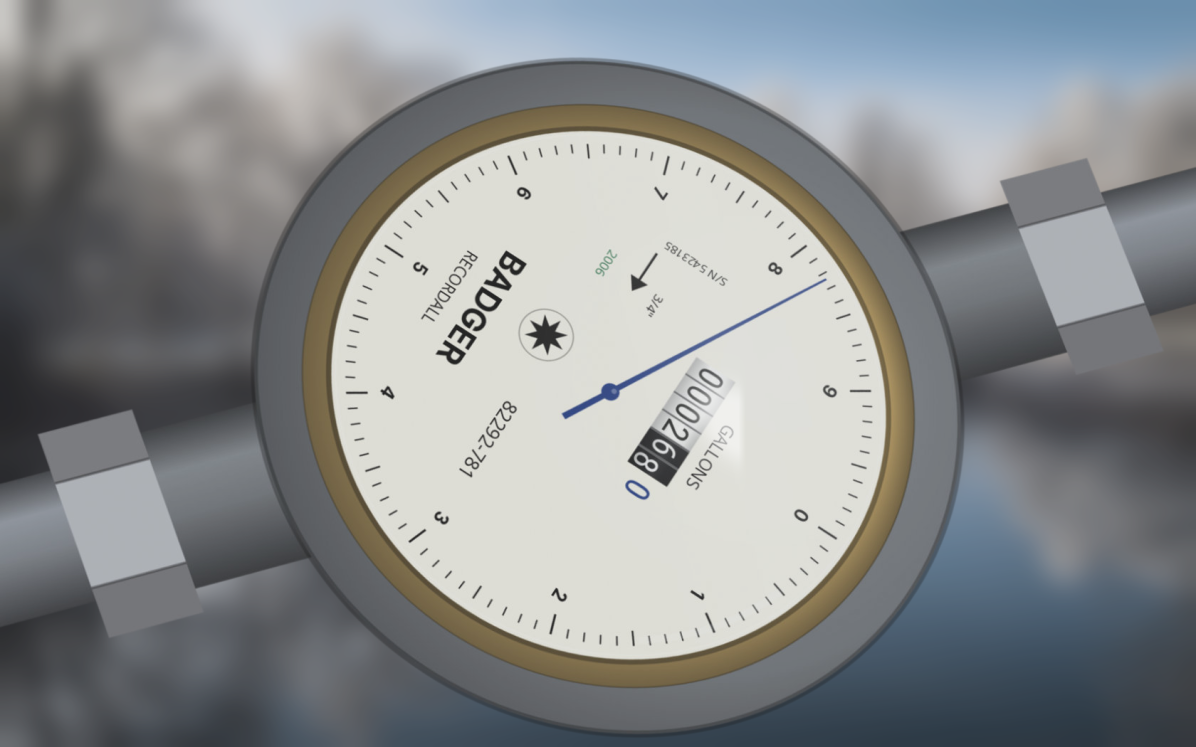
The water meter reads 2678.2 (gal)
